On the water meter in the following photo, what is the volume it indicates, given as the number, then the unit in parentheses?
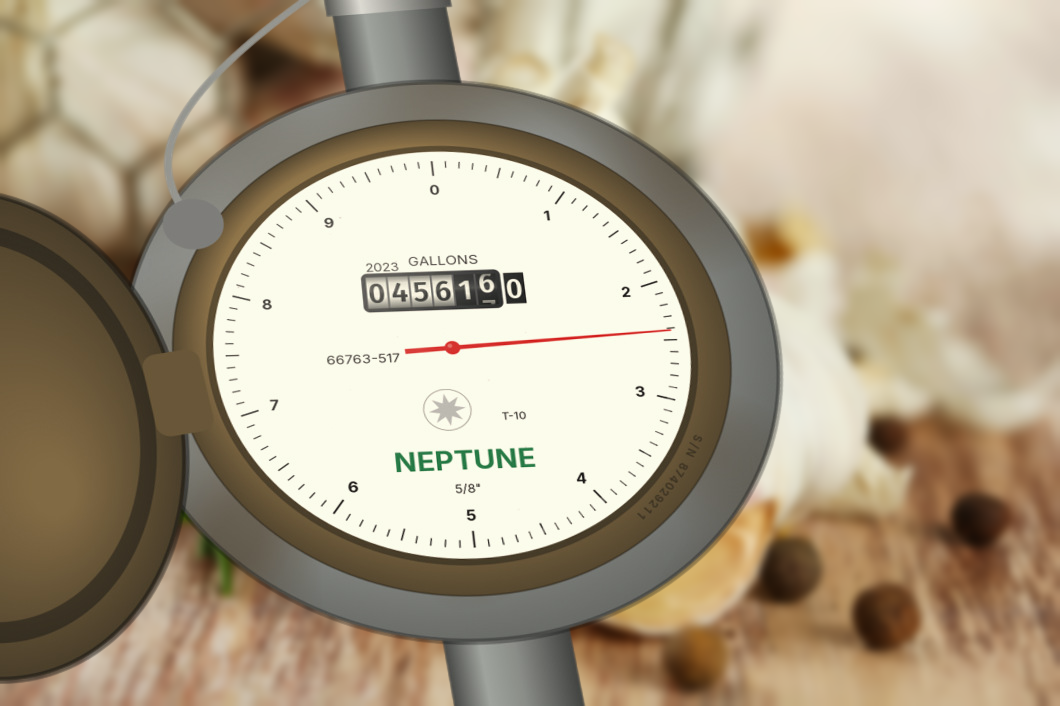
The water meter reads 456162.4 (gal)
